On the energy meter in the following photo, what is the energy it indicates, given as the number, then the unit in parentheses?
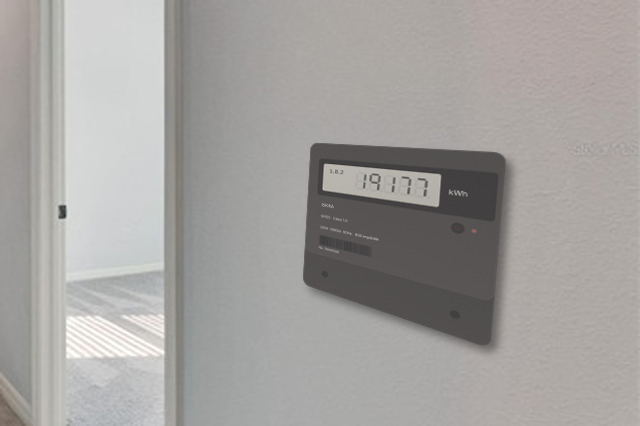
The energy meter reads 19177 (kWh)
